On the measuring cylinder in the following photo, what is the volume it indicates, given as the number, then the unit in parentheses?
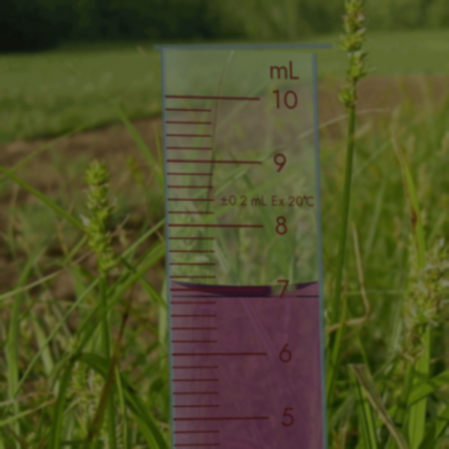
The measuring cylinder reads 6.9 (mL)
